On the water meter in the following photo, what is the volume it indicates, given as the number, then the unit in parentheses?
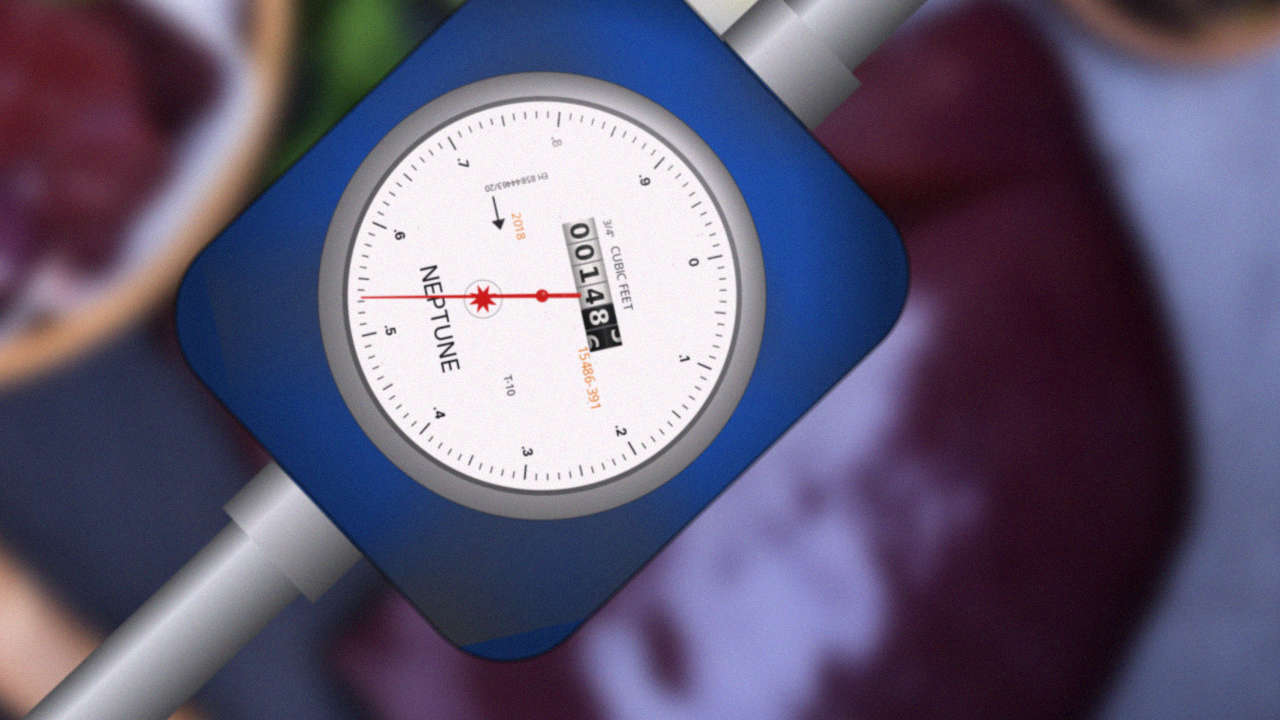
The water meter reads 1485.53 (ft³)
